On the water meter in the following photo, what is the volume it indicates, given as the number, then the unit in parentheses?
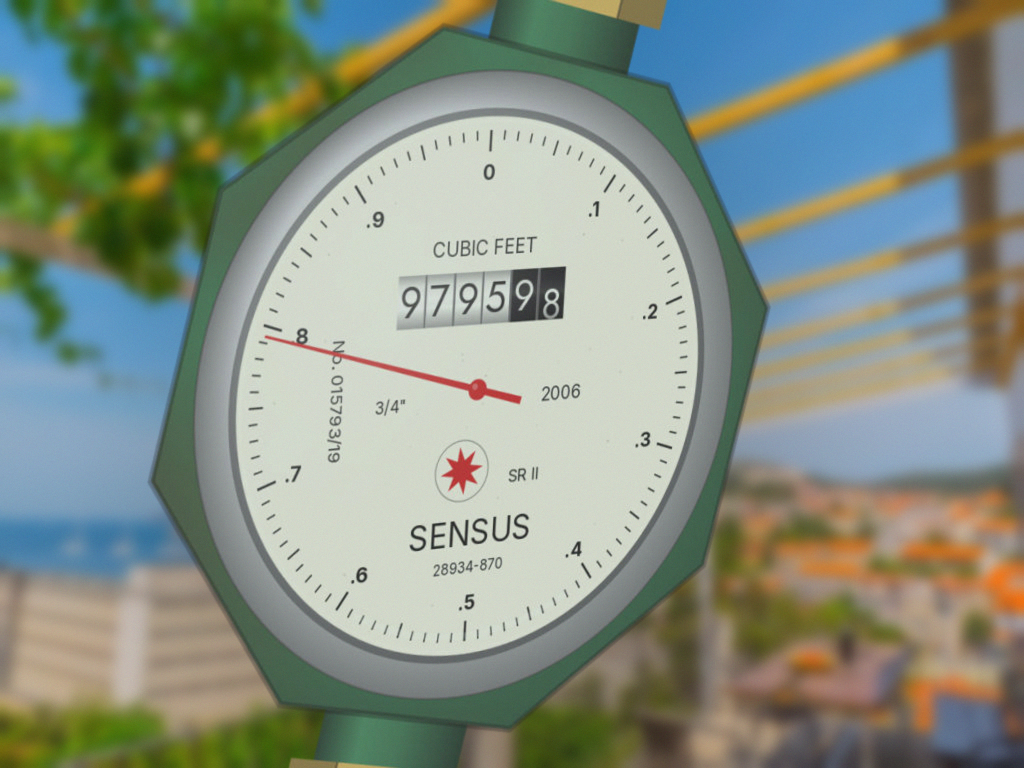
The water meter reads 979597.79 (ft³)
